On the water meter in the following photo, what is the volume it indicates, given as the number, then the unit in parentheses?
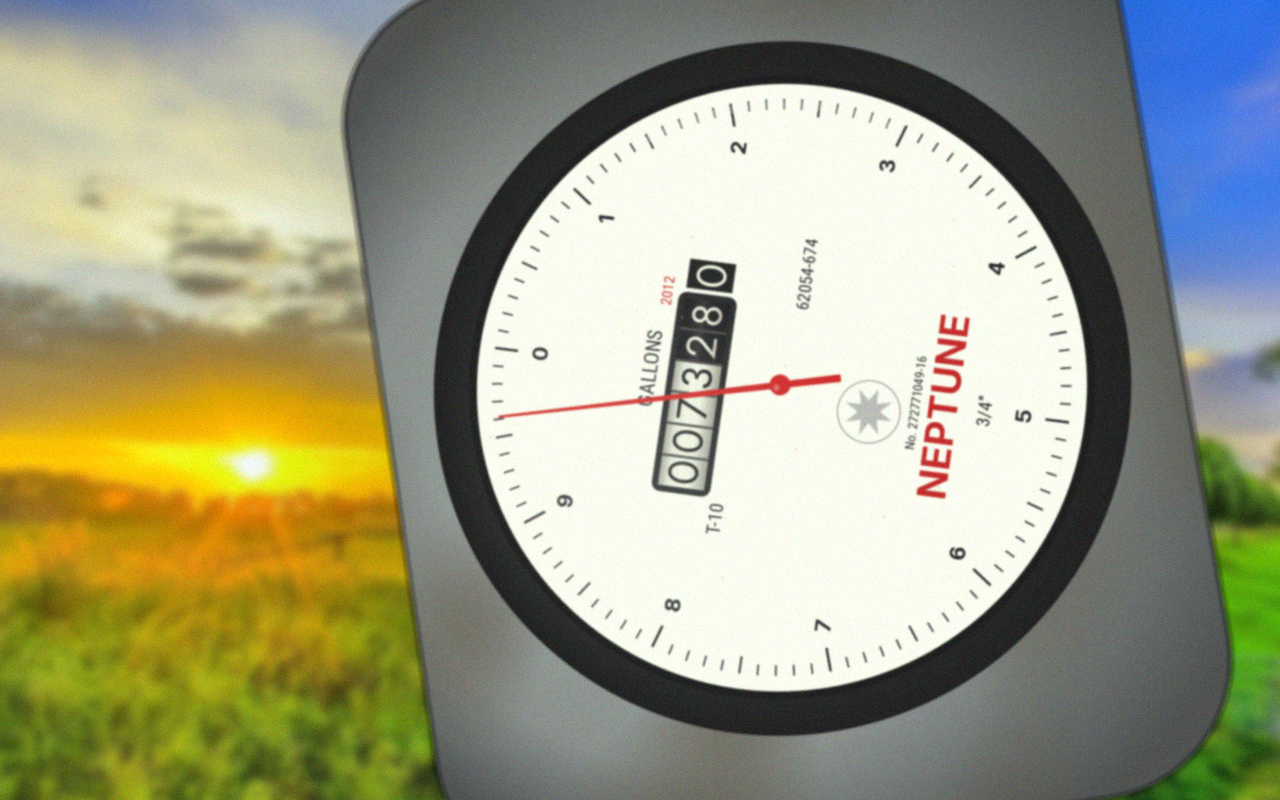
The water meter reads 73279.6 (gal)
